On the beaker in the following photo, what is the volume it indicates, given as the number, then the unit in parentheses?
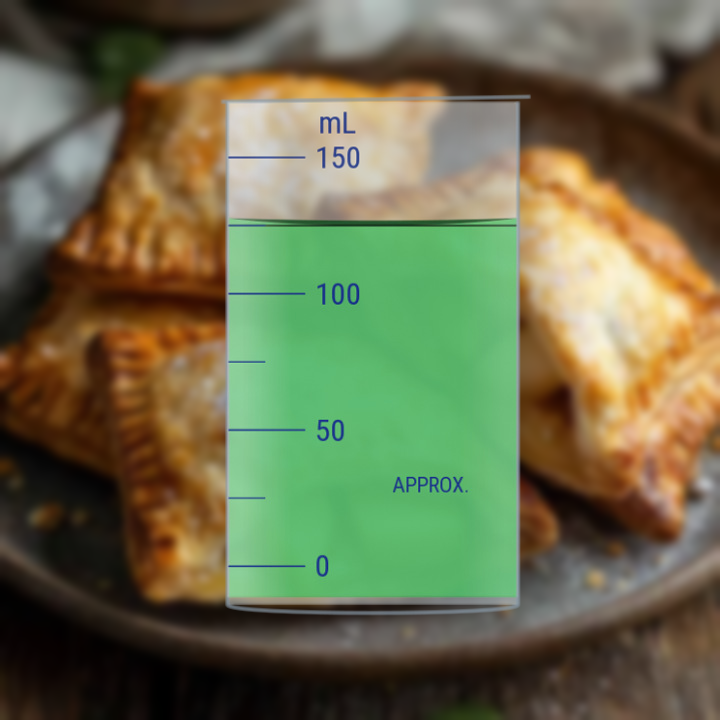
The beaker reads 125 (mL)
